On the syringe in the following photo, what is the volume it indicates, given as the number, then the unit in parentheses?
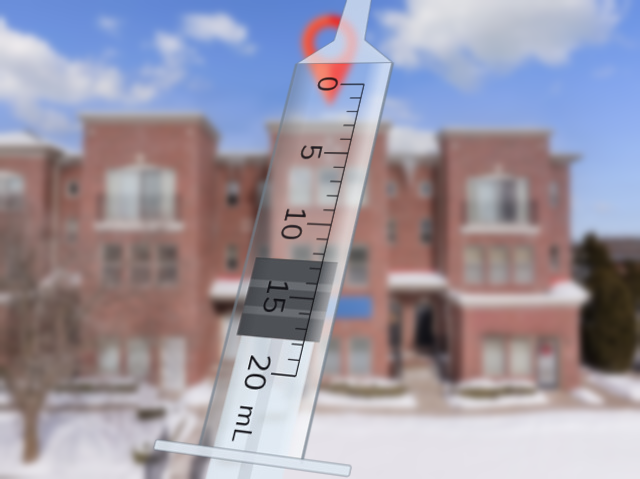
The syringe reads 12.5 (mL)
